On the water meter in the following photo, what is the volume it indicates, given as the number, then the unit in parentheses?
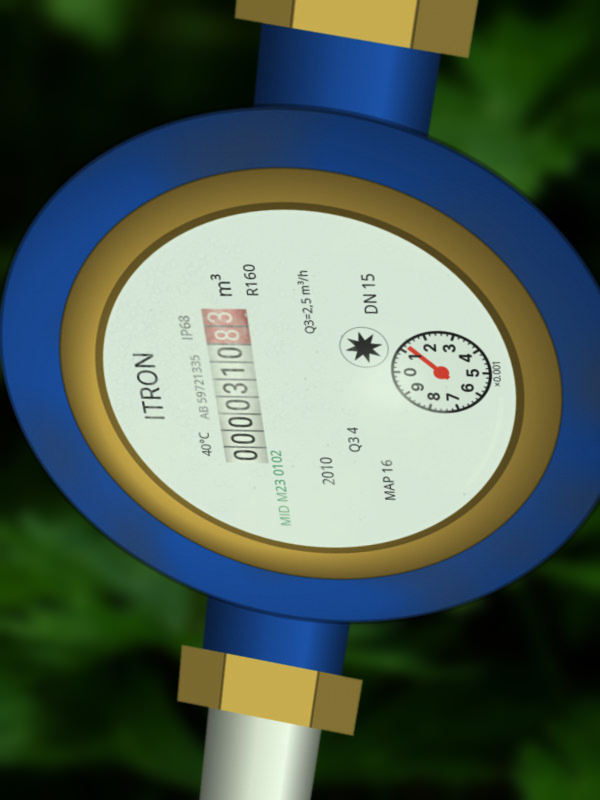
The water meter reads 310.831 (m³)
